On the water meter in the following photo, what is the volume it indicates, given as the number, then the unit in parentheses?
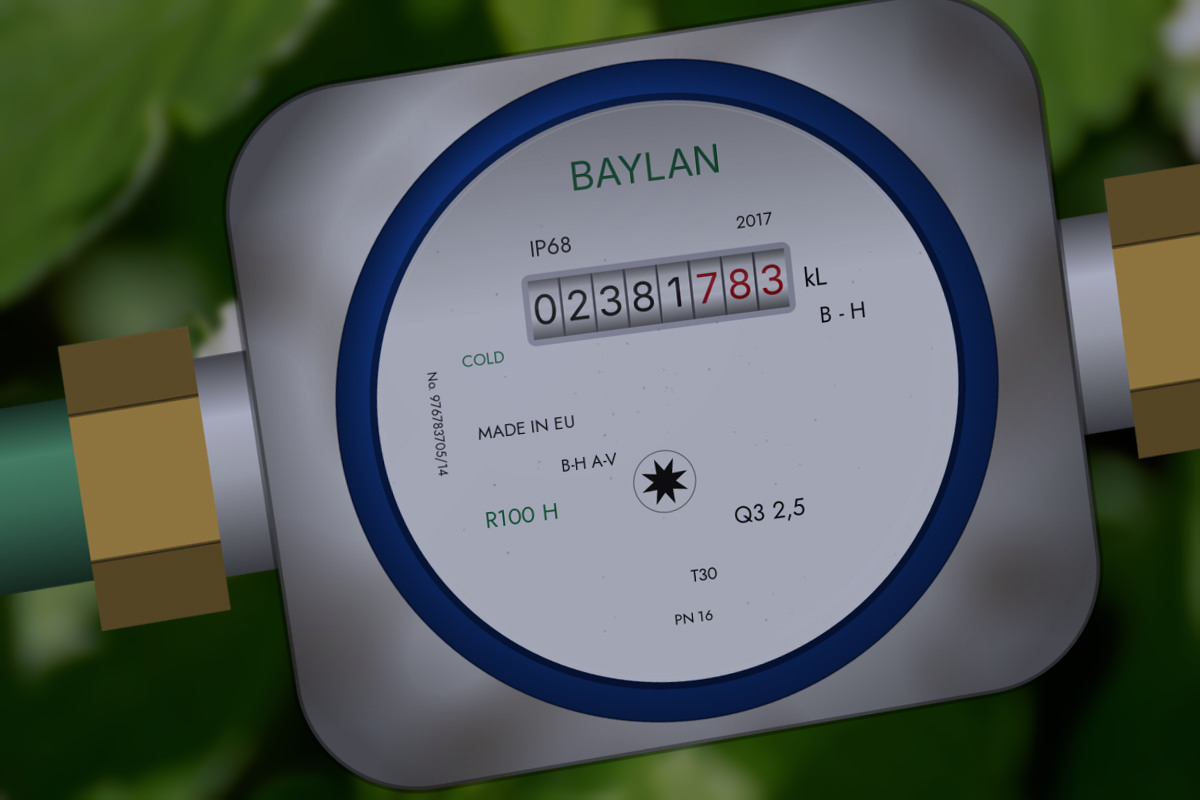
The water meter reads 2381.783 (kL)
